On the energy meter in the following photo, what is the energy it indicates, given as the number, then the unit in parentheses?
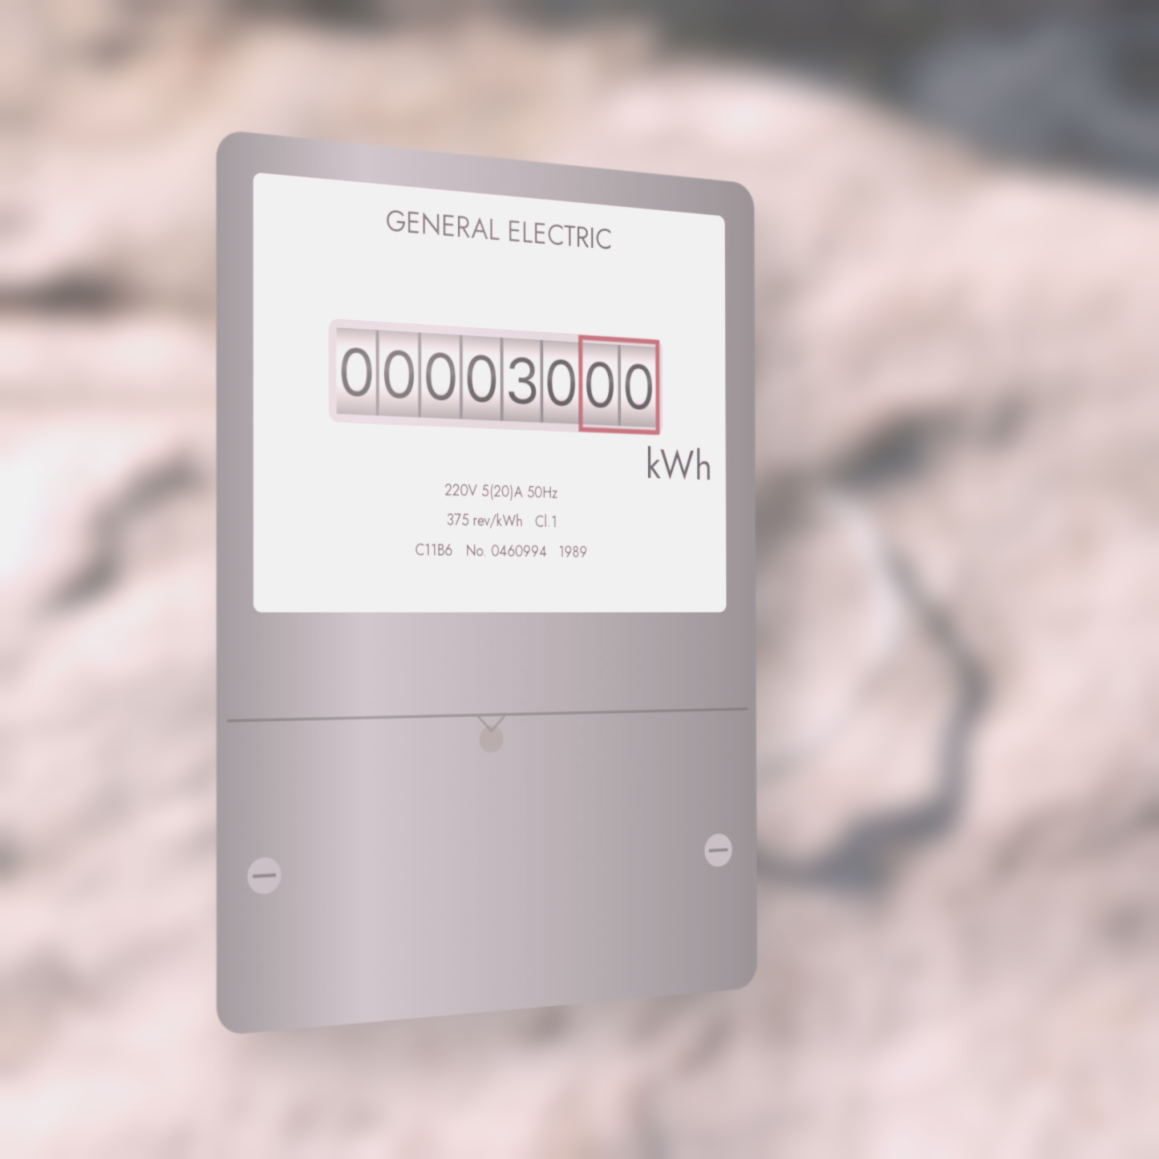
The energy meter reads 30.00 (kWh)
